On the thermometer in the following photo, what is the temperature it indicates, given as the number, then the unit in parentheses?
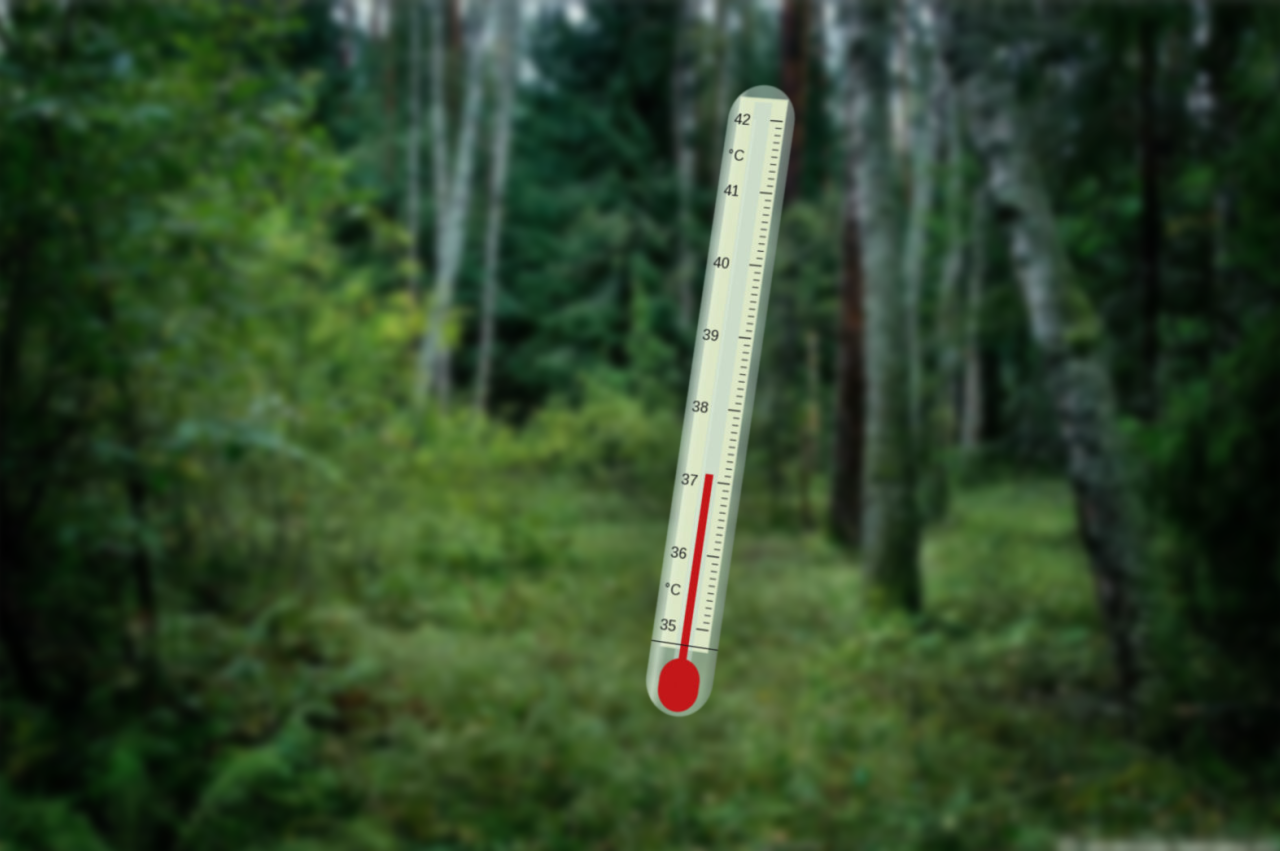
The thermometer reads 37.1 (°C)
